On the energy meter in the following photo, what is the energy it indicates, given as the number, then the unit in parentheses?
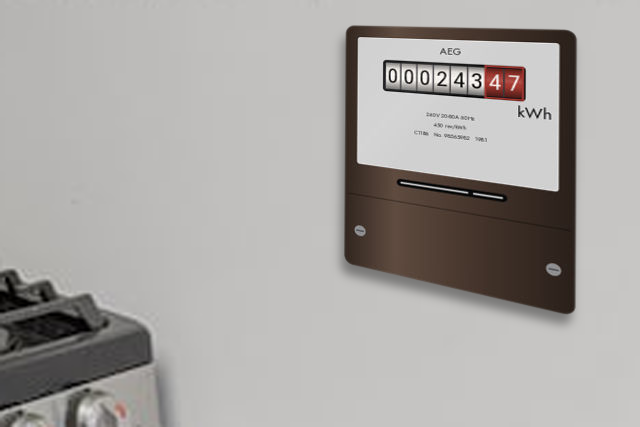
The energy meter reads 243.47 (kWh)
